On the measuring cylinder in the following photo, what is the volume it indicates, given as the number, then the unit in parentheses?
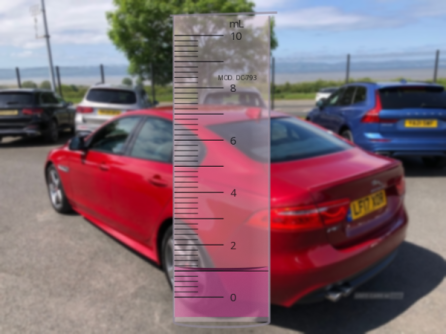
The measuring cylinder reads 1 (mL)
